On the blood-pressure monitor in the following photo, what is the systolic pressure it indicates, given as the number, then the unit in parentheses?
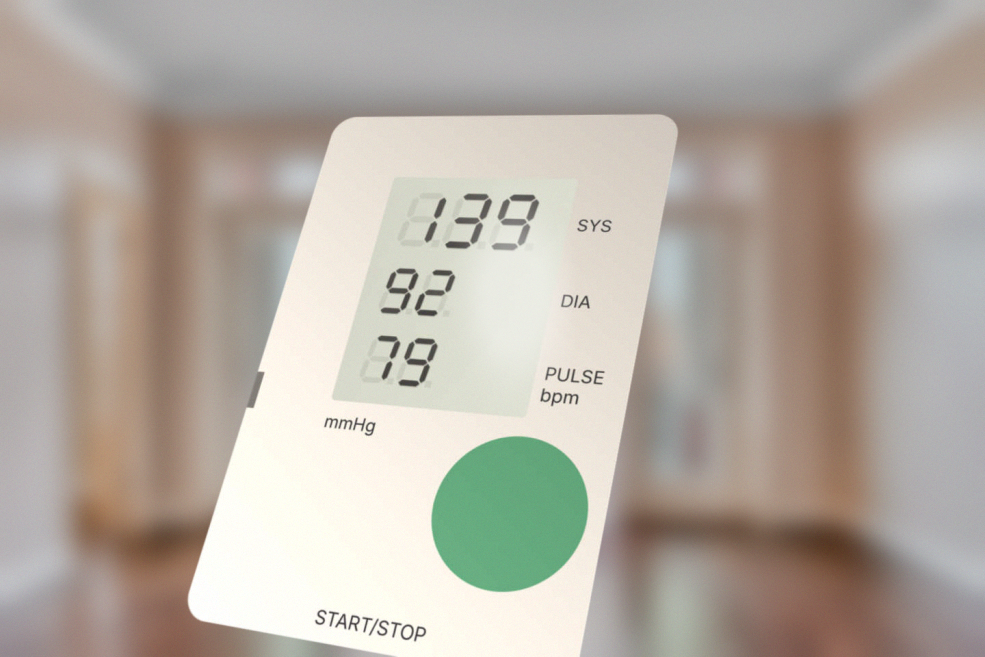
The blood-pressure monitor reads 139 (mmHg)
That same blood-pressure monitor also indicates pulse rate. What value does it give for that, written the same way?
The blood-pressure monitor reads 79 (bpm)
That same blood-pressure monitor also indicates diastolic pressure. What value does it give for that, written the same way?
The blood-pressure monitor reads 92 (mmHg)
